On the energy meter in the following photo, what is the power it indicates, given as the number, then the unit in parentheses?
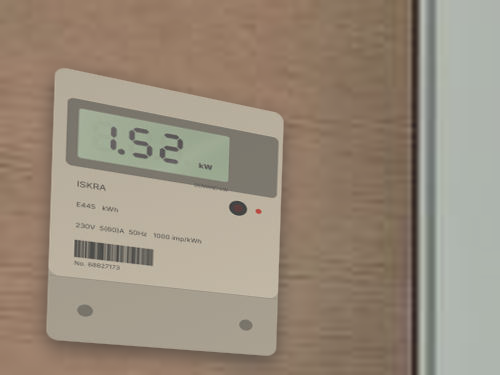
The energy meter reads 1.52 (kW)
